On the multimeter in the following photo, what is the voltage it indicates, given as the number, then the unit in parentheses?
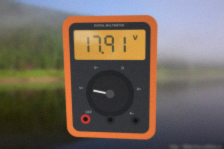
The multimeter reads 17.91 (V)
